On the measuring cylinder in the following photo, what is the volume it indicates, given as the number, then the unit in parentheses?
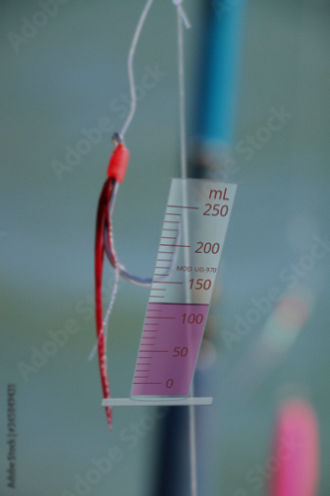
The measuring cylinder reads 120 (mL)
